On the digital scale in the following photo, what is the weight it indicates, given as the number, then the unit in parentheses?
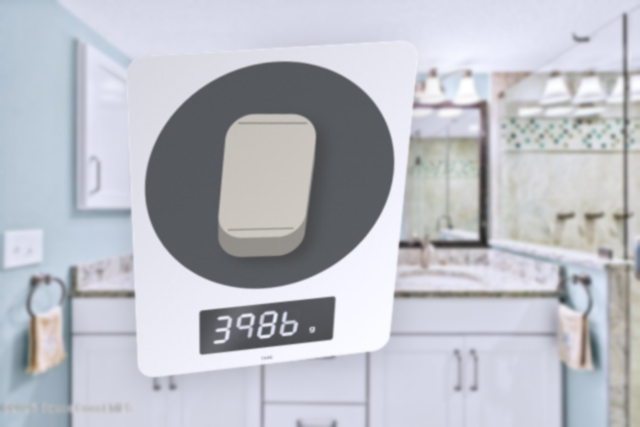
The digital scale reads 3986 (g)
